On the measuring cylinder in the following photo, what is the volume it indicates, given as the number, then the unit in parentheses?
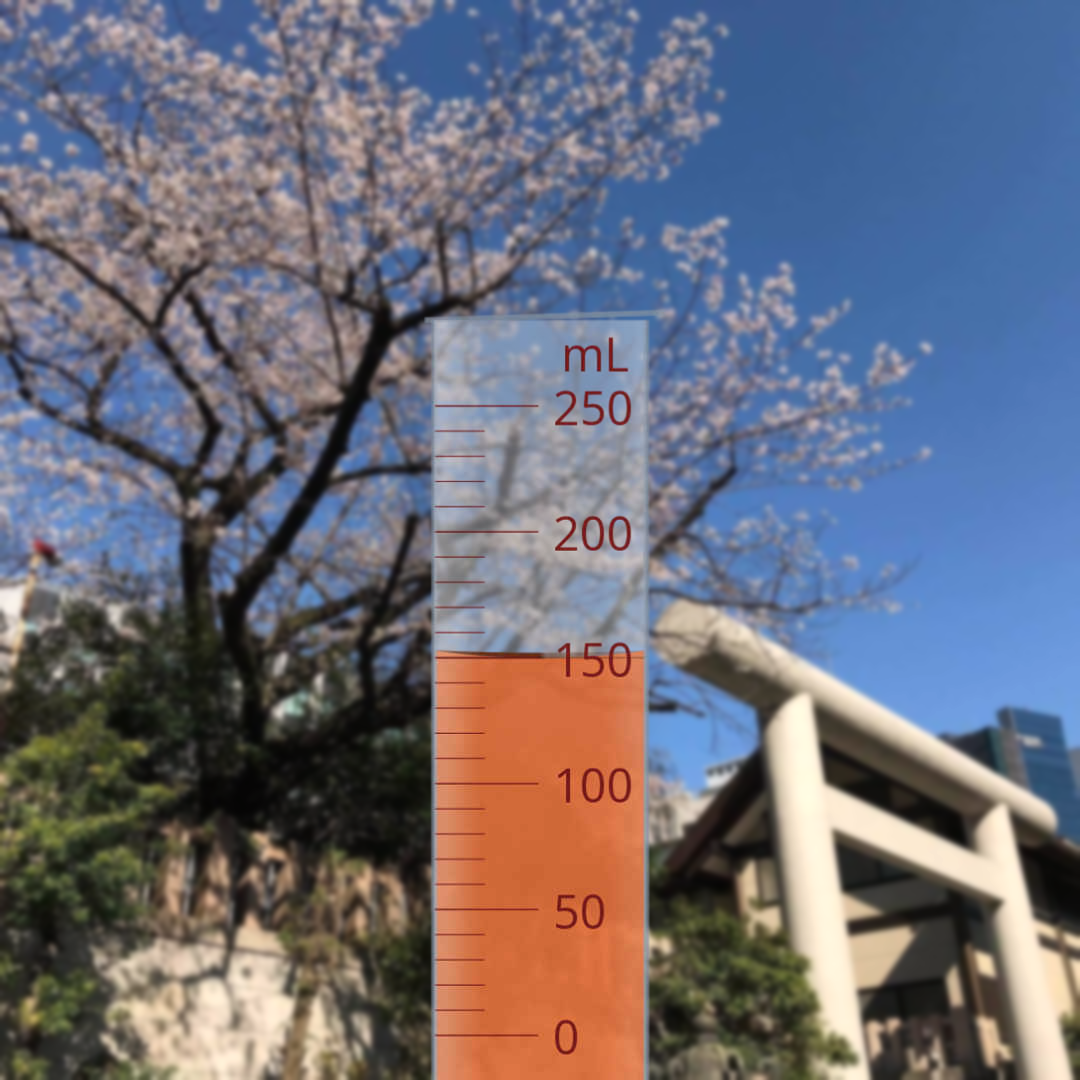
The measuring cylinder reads 150 (mL)
